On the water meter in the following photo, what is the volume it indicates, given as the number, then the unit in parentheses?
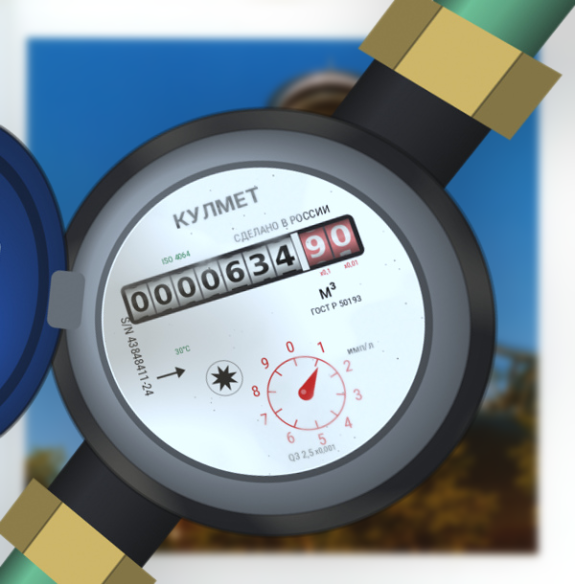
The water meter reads 634.901 (m³)
